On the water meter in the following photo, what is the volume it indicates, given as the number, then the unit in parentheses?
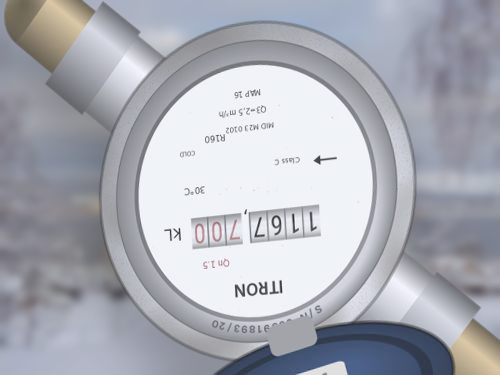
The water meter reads 1167.700 (kL)
